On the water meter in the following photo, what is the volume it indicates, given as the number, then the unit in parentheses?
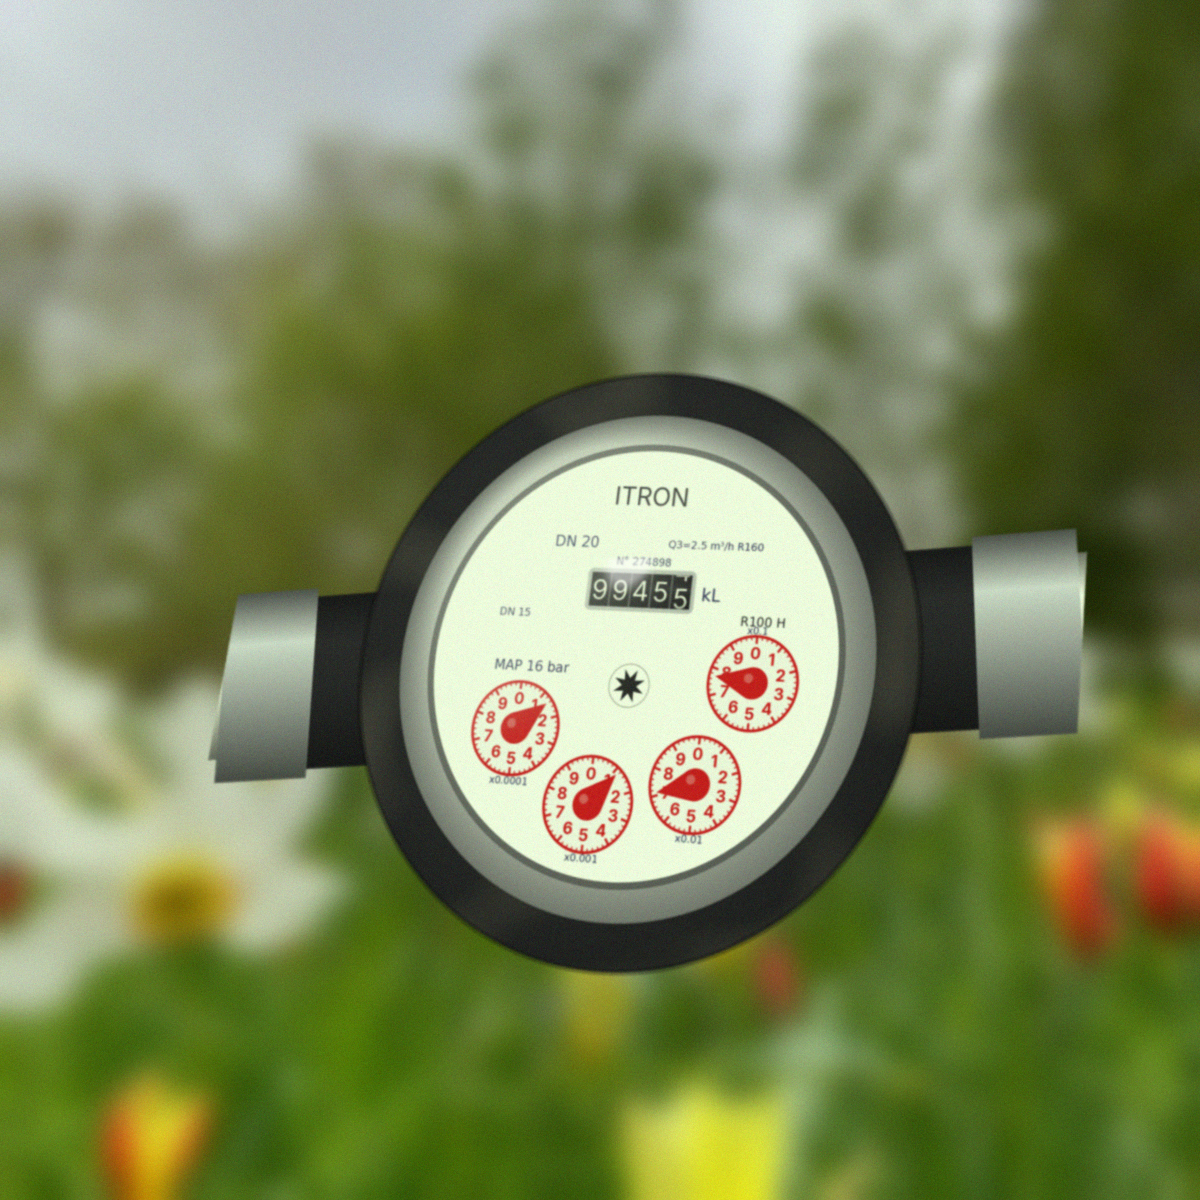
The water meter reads 99454.7711 (kL)
